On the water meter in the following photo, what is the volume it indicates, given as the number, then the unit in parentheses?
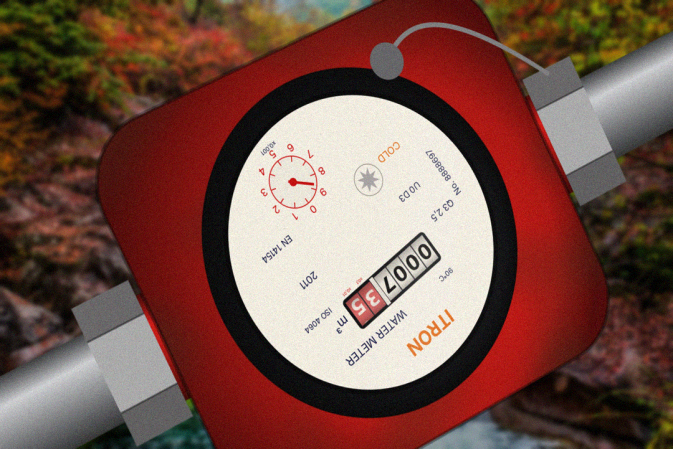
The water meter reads 7.348 (m³)
